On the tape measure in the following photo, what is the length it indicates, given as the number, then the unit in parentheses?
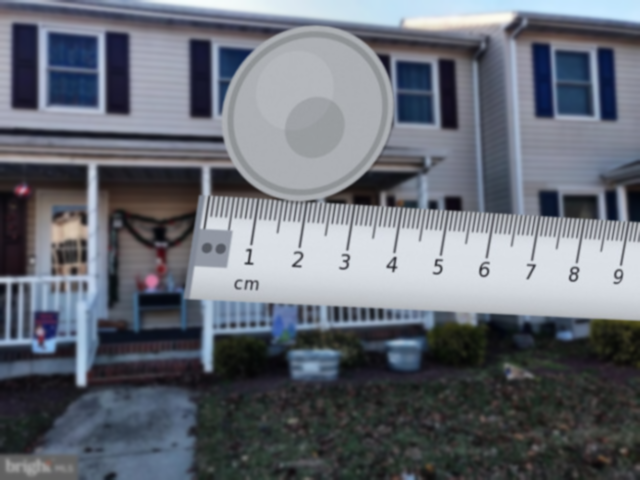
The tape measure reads 3.5 (cm)
